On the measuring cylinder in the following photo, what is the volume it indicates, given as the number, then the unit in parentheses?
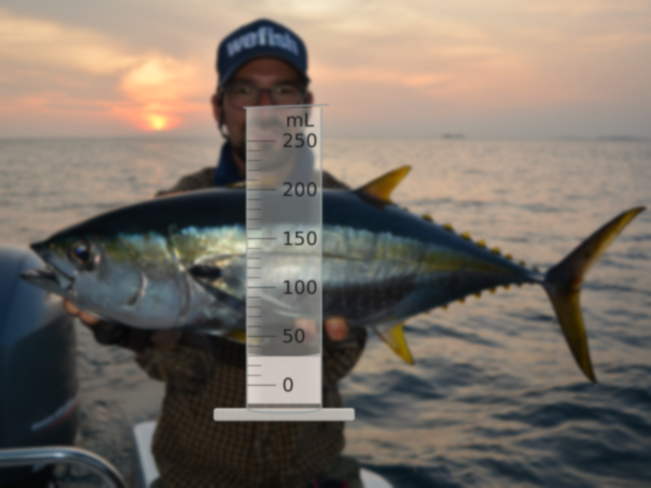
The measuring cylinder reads 30 (mL)
